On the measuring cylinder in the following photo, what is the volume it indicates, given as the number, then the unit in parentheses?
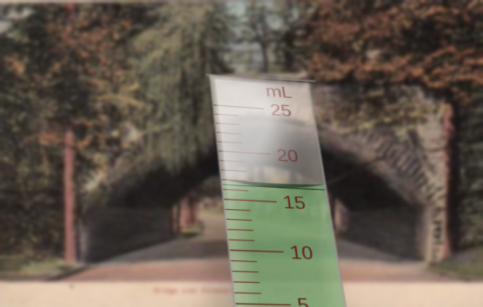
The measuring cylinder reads 16.5 (mL)
